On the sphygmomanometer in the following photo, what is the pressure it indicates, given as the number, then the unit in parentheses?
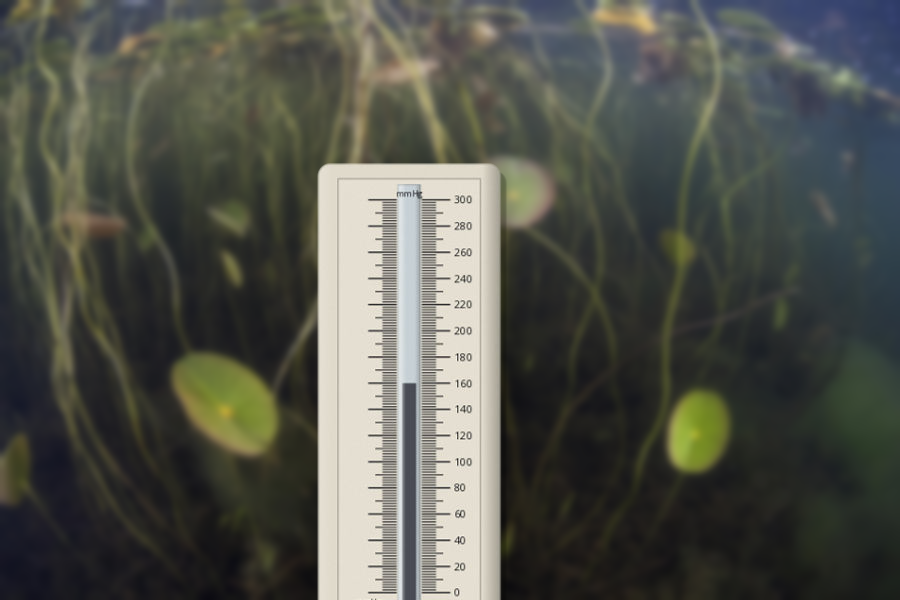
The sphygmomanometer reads 160 (mmHg)
